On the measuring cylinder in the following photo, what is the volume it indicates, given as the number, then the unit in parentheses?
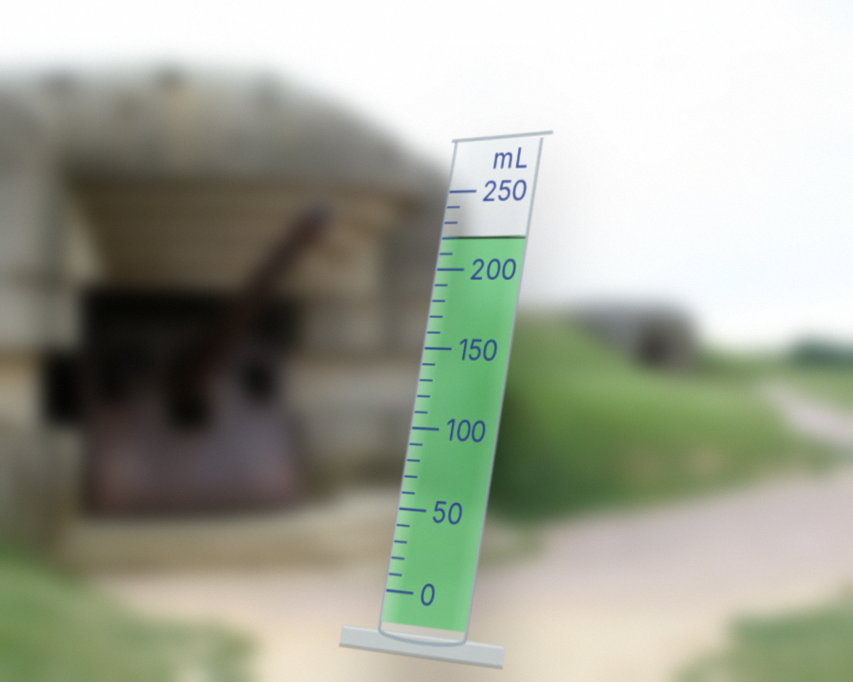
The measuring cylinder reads 220 (mL)
